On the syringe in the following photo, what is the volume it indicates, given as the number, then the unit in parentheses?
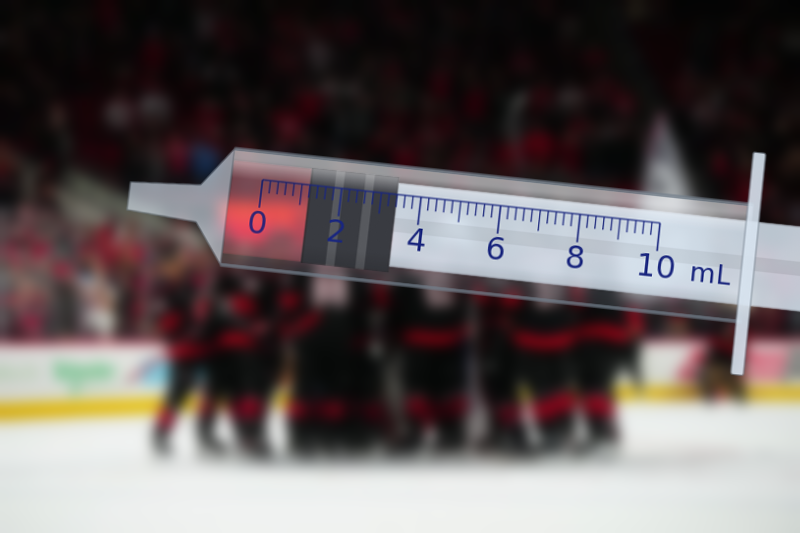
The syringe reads 1.2 (mL)
